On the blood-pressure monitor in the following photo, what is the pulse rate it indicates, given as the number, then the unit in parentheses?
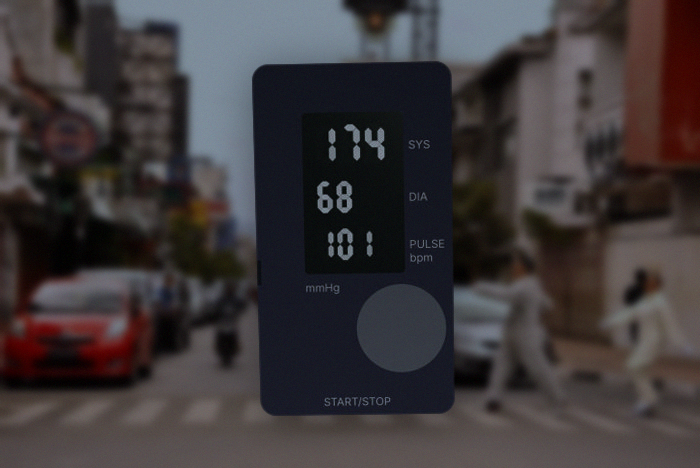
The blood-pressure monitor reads 101 (bpm)
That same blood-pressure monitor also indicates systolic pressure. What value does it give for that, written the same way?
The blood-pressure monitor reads 174 (mmHg)
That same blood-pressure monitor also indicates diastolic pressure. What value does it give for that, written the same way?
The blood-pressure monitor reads 68 (mmHg)
